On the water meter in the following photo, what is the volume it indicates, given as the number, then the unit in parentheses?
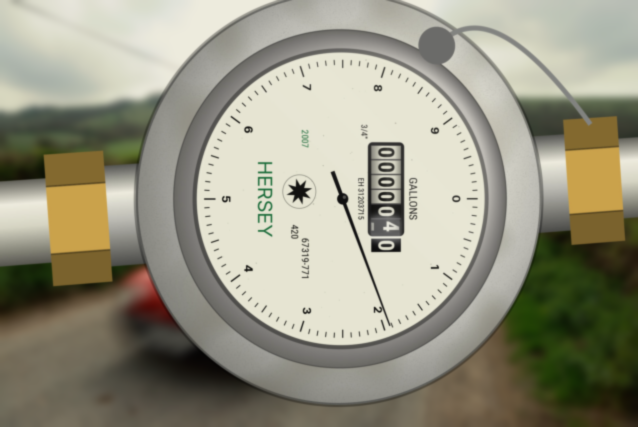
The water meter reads 41.9 (gal)
